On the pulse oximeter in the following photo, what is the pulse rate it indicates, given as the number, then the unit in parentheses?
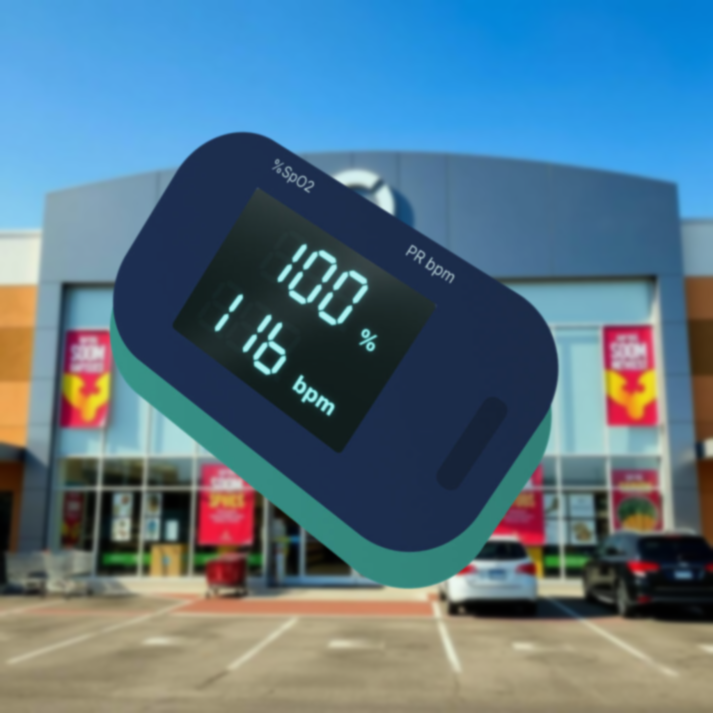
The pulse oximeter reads 116 (bpm)
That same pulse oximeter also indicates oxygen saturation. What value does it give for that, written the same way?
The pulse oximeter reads 100 (%)
